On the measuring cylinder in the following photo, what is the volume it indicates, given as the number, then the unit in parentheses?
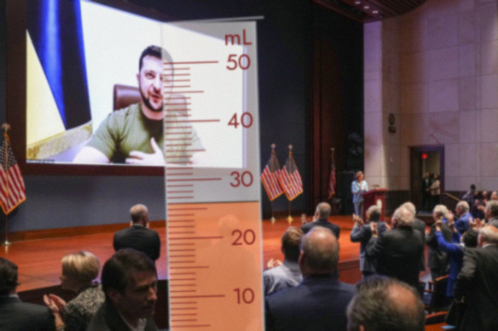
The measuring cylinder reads 26 (mL)
